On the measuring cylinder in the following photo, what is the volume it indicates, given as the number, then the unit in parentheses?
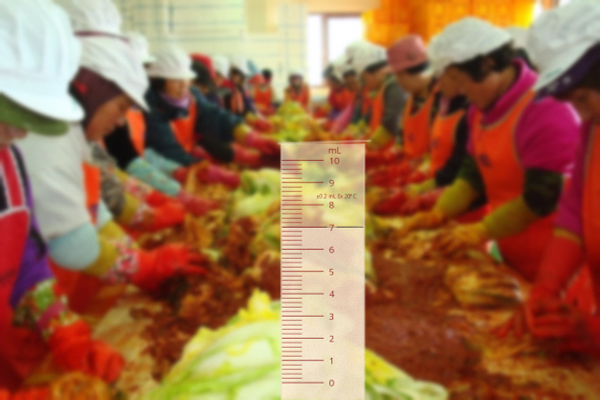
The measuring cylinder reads 7 (mL)
